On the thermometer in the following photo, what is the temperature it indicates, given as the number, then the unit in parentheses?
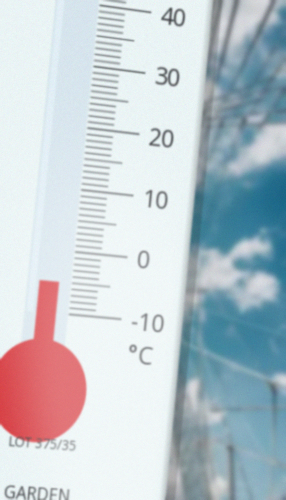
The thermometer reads -5 (°C)
